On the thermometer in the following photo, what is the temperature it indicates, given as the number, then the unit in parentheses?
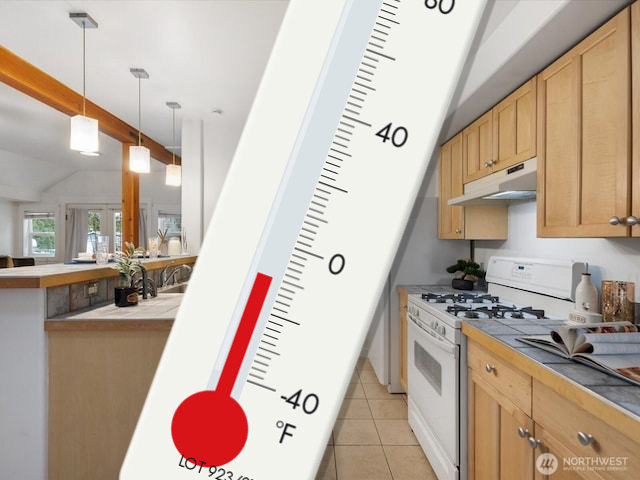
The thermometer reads -10 (°F)
